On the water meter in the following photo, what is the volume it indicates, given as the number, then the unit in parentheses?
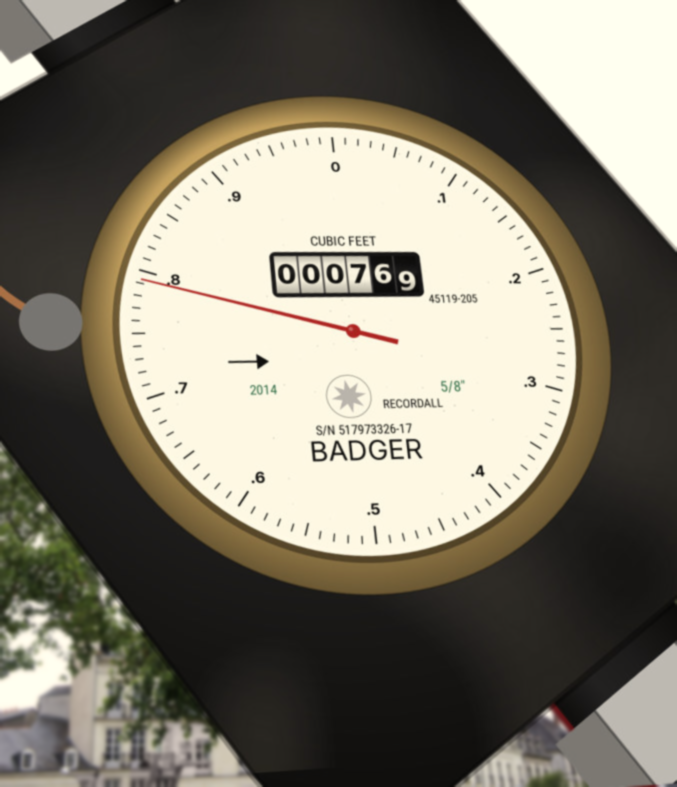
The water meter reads 768.79 (ft³)
